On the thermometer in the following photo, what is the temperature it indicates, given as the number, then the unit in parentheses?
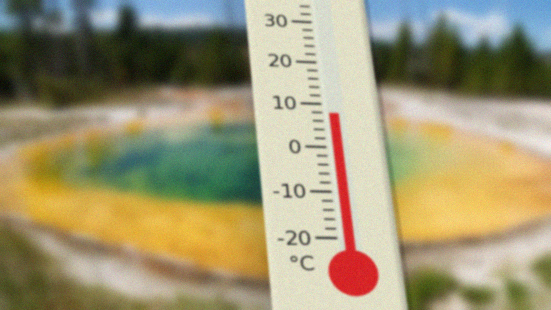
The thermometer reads 8 (°C)
